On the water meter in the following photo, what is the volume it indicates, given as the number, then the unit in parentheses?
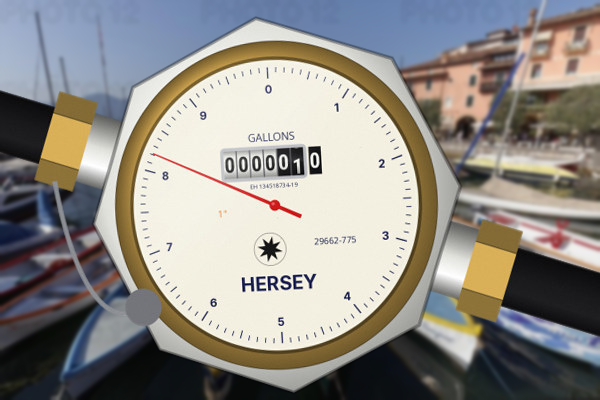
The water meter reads 8.2 (gal)
